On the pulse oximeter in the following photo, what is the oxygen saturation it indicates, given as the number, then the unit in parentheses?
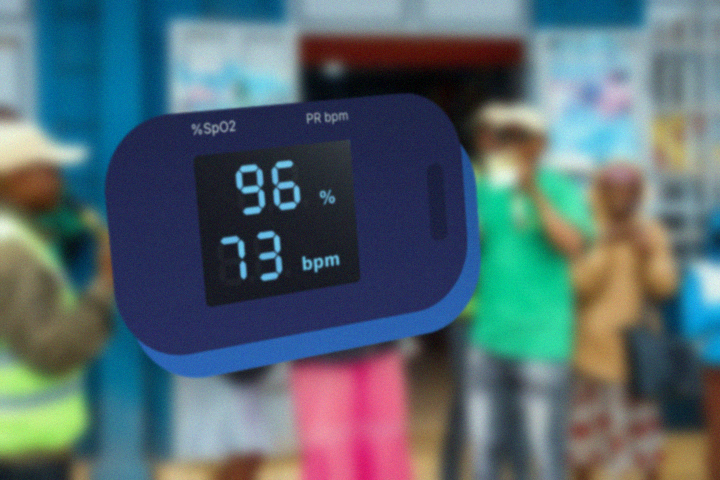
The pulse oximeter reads 96 (%)
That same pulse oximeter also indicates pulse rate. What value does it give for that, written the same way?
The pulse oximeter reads 73 (bpm)
